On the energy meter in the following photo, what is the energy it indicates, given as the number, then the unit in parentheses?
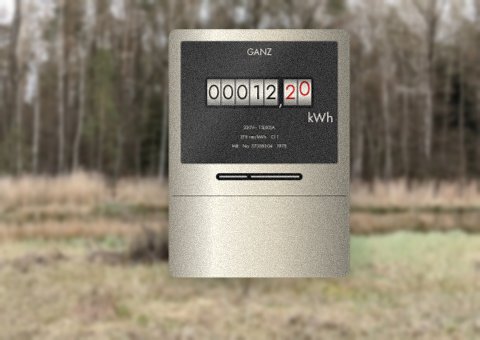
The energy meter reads 12.20 (kWh)
